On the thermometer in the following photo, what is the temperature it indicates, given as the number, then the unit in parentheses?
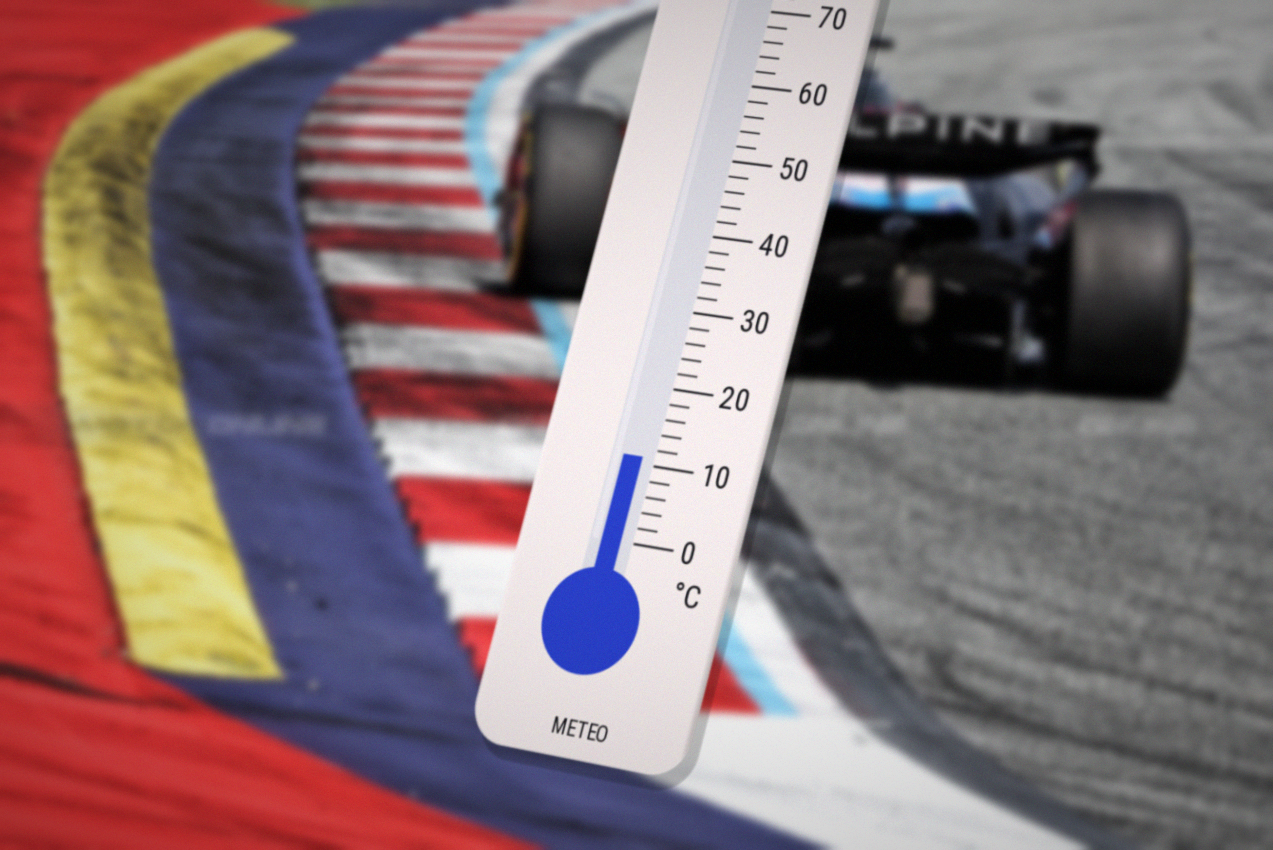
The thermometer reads 11 (°C)
